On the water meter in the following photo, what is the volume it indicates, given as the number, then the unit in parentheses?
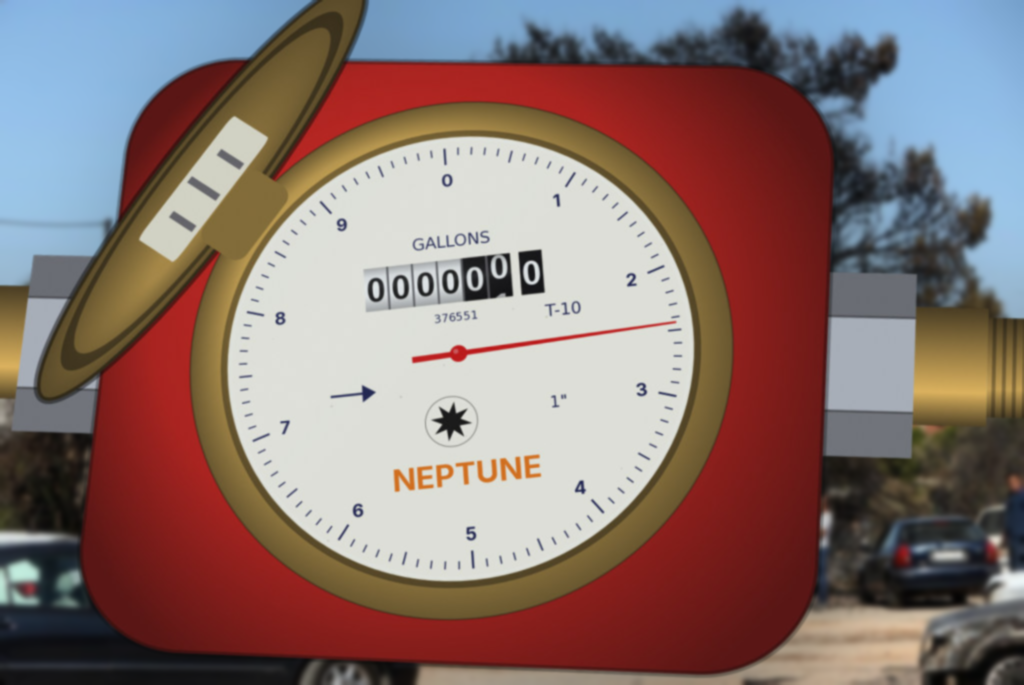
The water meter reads 2.4 (gal)
